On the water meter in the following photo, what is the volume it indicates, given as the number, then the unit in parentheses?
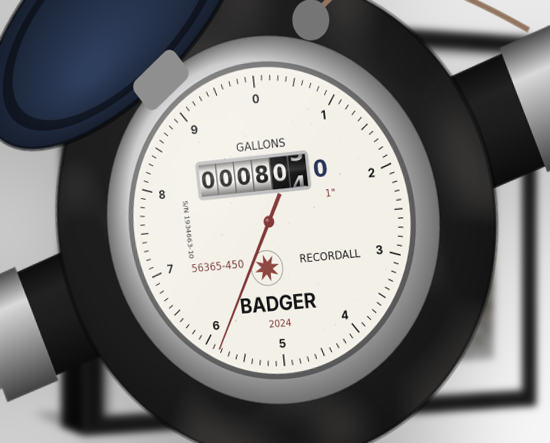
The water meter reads 8035.8 (gal)
